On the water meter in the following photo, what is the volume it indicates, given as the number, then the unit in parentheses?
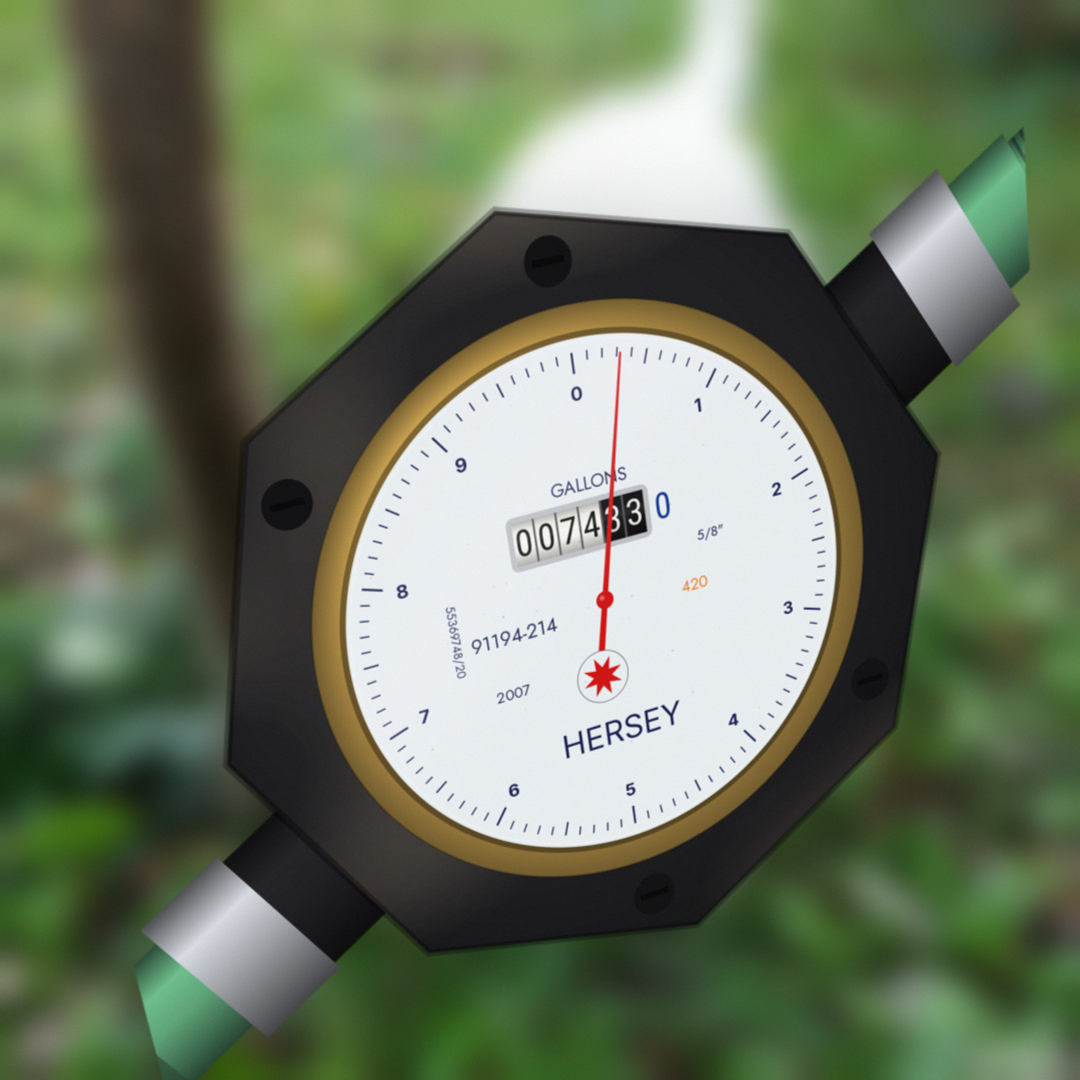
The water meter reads 74330.3 (gal)
